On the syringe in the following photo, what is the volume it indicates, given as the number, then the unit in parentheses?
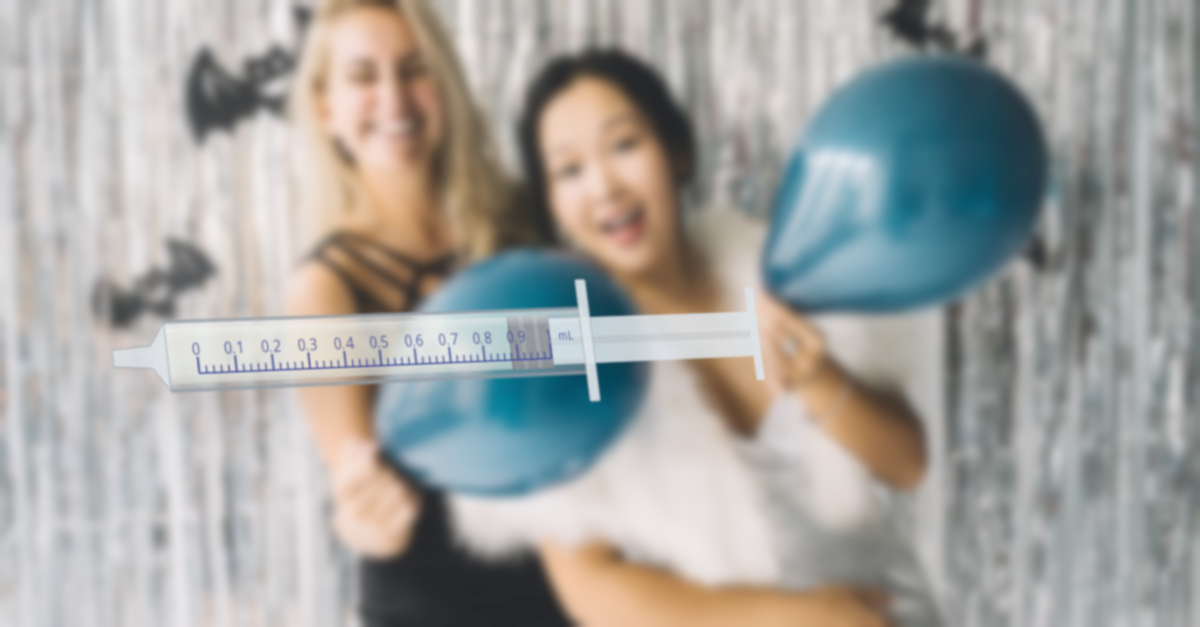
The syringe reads 0.88 (mL)
